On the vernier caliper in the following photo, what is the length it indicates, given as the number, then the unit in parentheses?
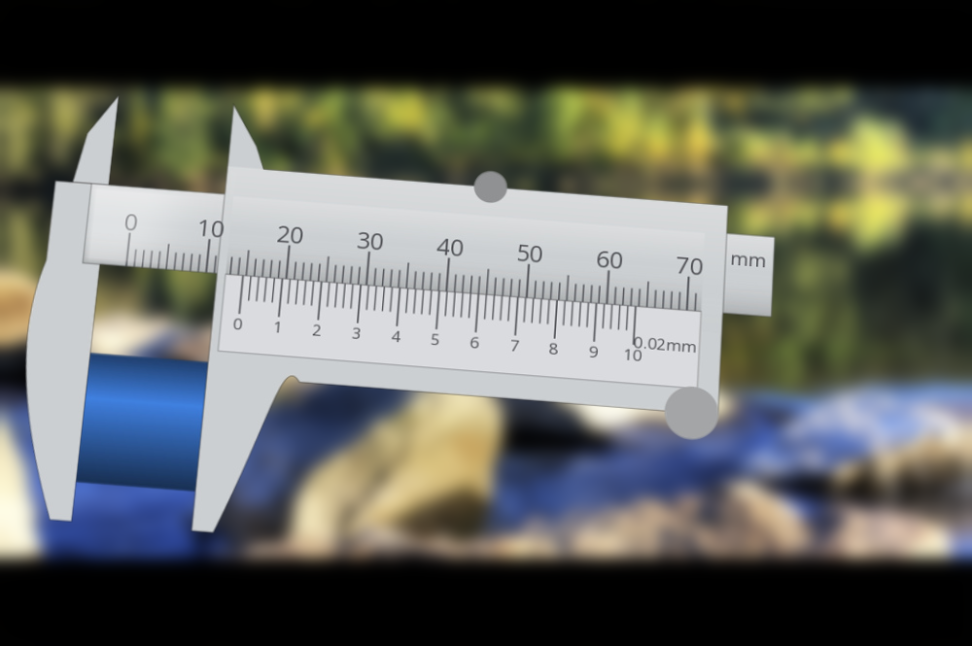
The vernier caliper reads 14.6 (mm)
